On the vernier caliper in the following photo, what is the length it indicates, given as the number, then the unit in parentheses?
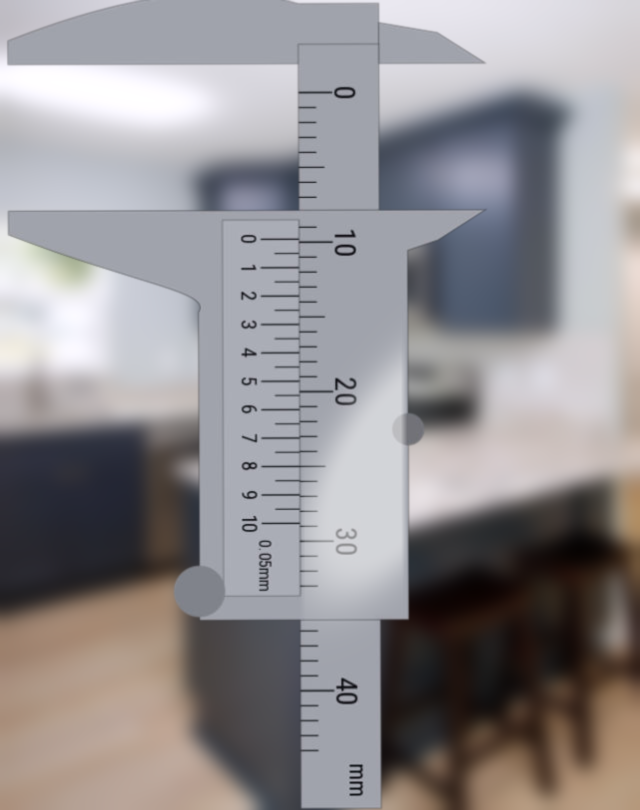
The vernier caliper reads 9.8 (mm)
